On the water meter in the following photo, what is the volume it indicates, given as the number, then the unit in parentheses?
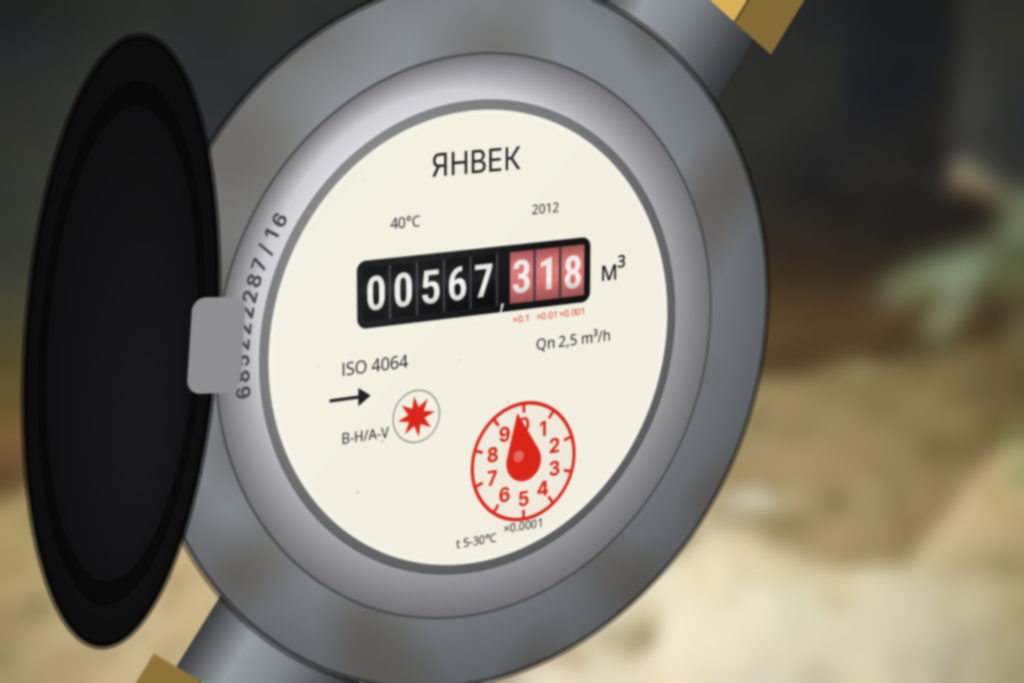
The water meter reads 567.3179 (m³)
